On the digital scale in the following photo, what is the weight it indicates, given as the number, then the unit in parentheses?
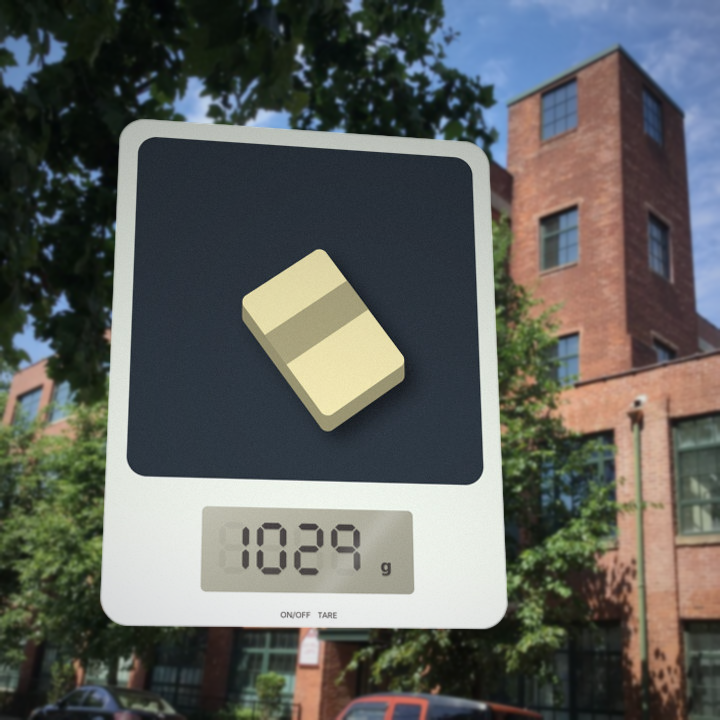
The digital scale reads 1029 (g)
